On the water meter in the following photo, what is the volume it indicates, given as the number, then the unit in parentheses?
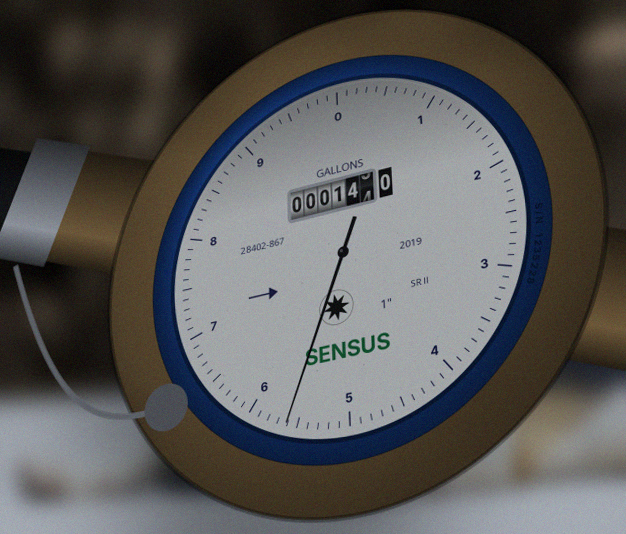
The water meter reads 1435.6 (gal)
